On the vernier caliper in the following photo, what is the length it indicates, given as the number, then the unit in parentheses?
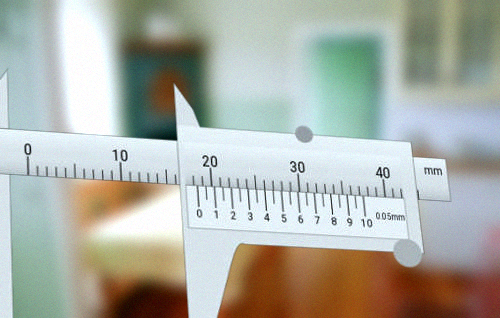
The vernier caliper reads 18.4 (mm)
